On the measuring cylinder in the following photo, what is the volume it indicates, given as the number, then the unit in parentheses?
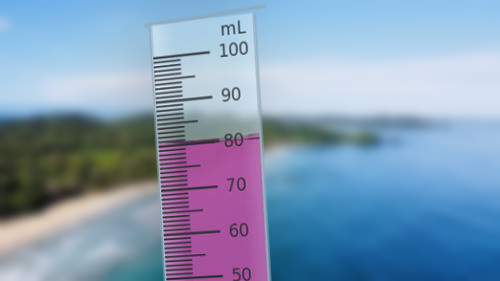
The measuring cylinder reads 80 (mL)
